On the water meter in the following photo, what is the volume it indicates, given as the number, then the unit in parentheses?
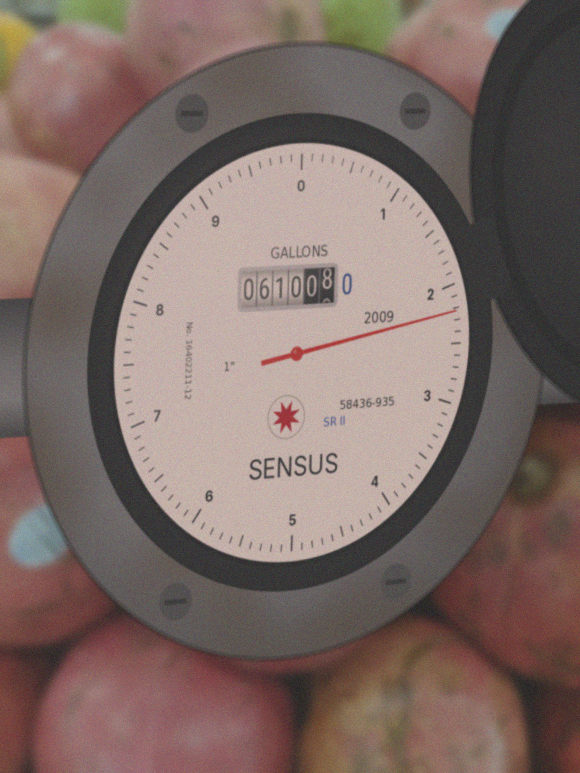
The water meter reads 610082.2 (gal)
